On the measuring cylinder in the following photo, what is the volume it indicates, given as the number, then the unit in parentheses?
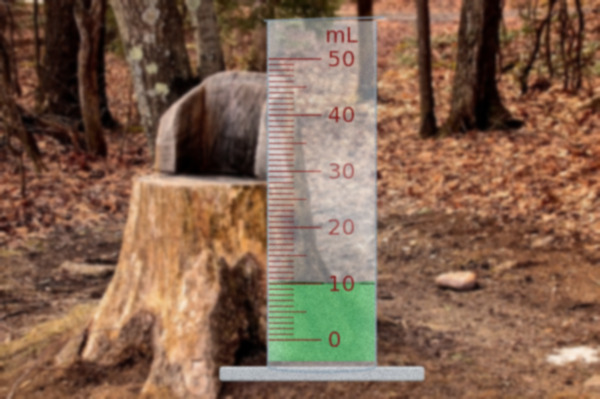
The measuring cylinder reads 10 (mL)
